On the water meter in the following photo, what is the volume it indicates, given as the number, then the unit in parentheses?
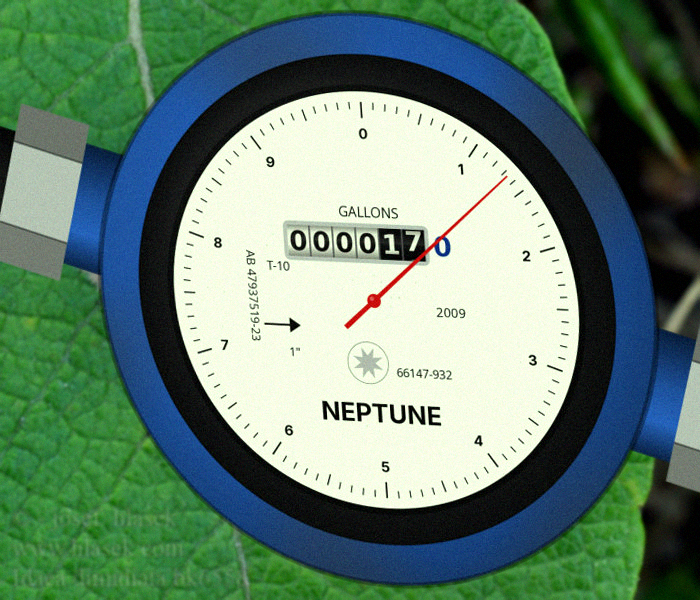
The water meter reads 171.3 (gal)
